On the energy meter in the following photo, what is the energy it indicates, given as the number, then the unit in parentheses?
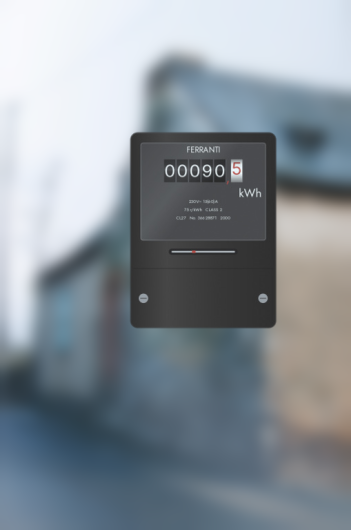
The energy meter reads 90.5 (kWh)
